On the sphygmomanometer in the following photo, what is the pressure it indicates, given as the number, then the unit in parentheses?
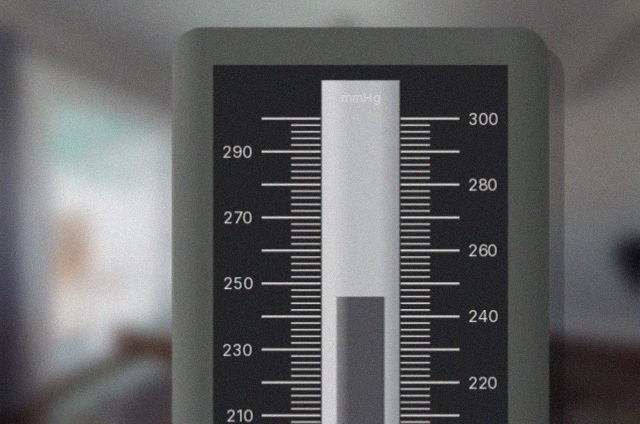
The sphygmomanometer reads 246 (mmHg)
